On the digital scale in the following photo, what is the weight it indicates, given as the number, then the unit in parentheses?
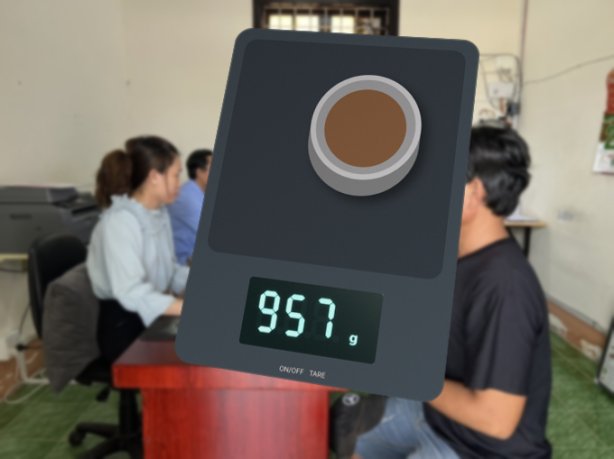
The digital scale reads 957 (g)
